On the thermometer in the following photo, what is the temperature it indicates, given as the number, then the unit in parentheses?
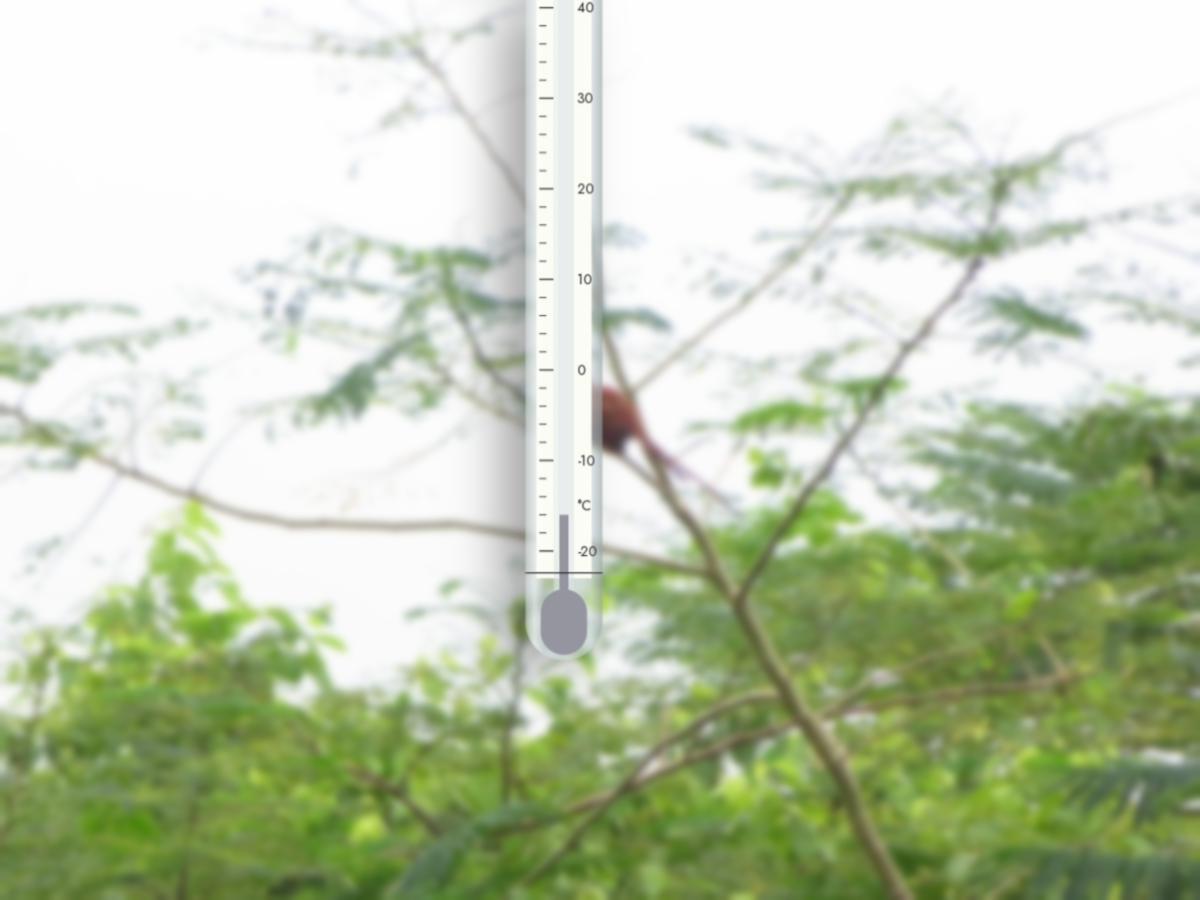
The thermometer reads -16 (°C)
